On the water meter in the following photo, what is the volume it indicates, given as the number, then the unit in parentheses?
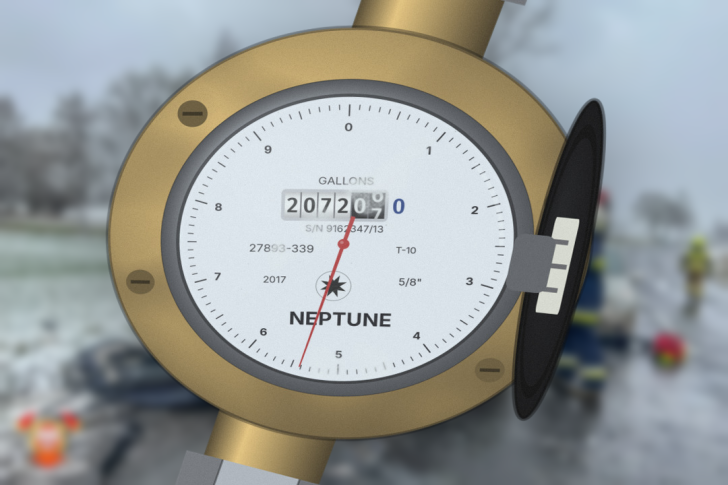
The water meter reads 2072065.4 (gal)
